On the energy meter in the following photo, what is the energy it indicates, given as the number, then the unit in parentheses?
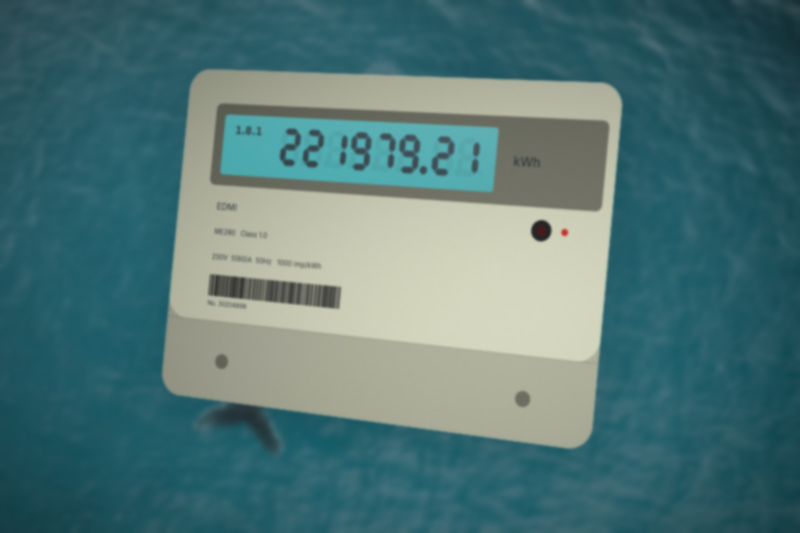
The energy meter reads 221979.21 (kWh)
